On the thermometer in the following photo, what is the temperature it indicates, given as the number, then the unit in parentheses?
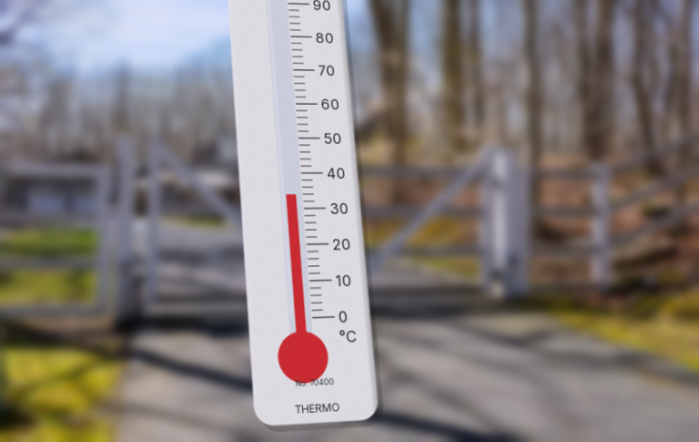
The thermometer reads 34 (°C)
